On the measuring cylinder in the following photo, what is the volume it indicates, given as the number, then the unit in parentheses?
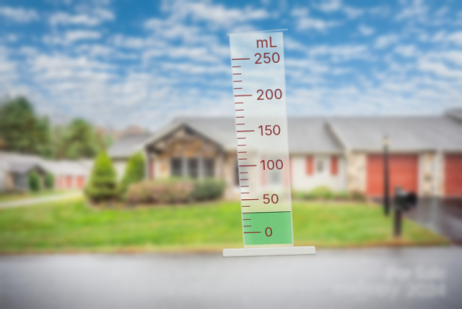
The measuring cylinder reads 30 (mL)
